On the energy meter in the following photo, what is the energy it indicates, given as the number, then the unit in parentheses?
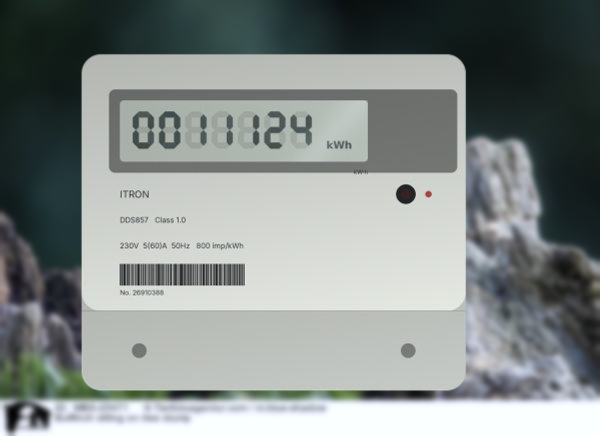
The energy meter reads 11124 (kWh)
